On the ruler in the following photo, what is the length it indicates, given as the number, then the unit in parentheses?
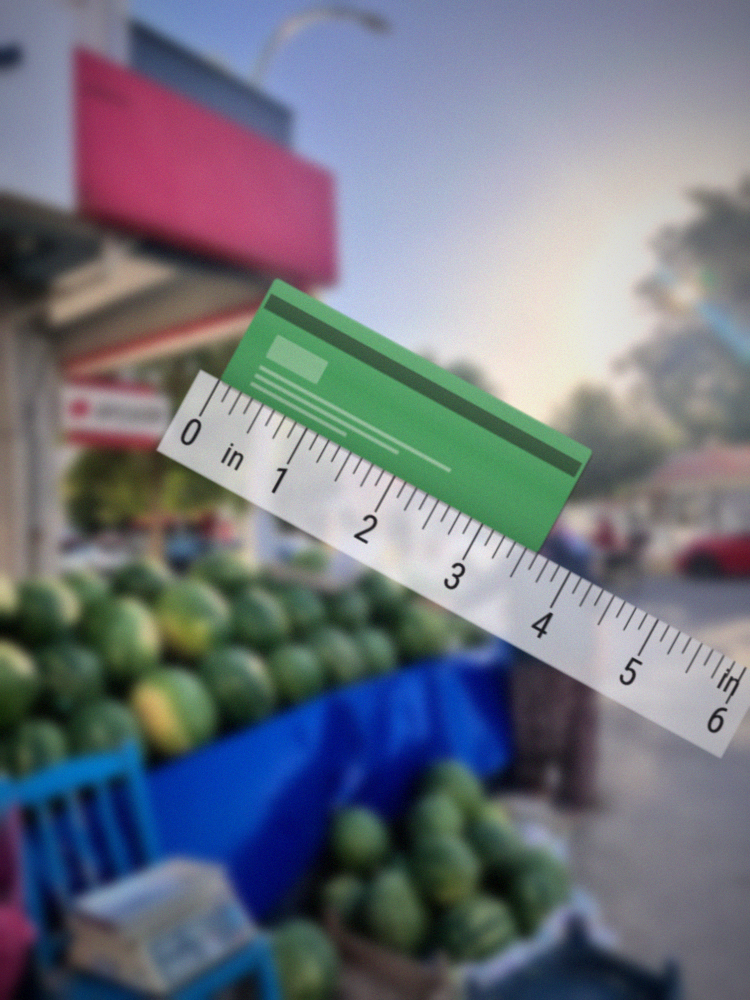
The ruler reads 3.625 (in)
